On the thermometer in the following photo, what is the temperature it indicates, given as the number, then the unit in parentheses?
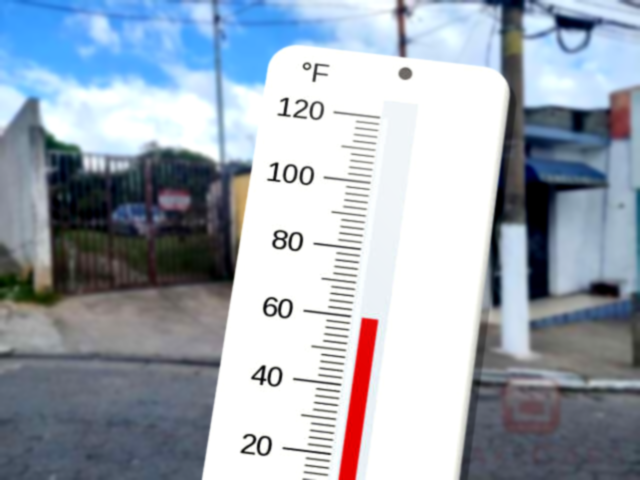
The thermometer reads 60 (°F)
